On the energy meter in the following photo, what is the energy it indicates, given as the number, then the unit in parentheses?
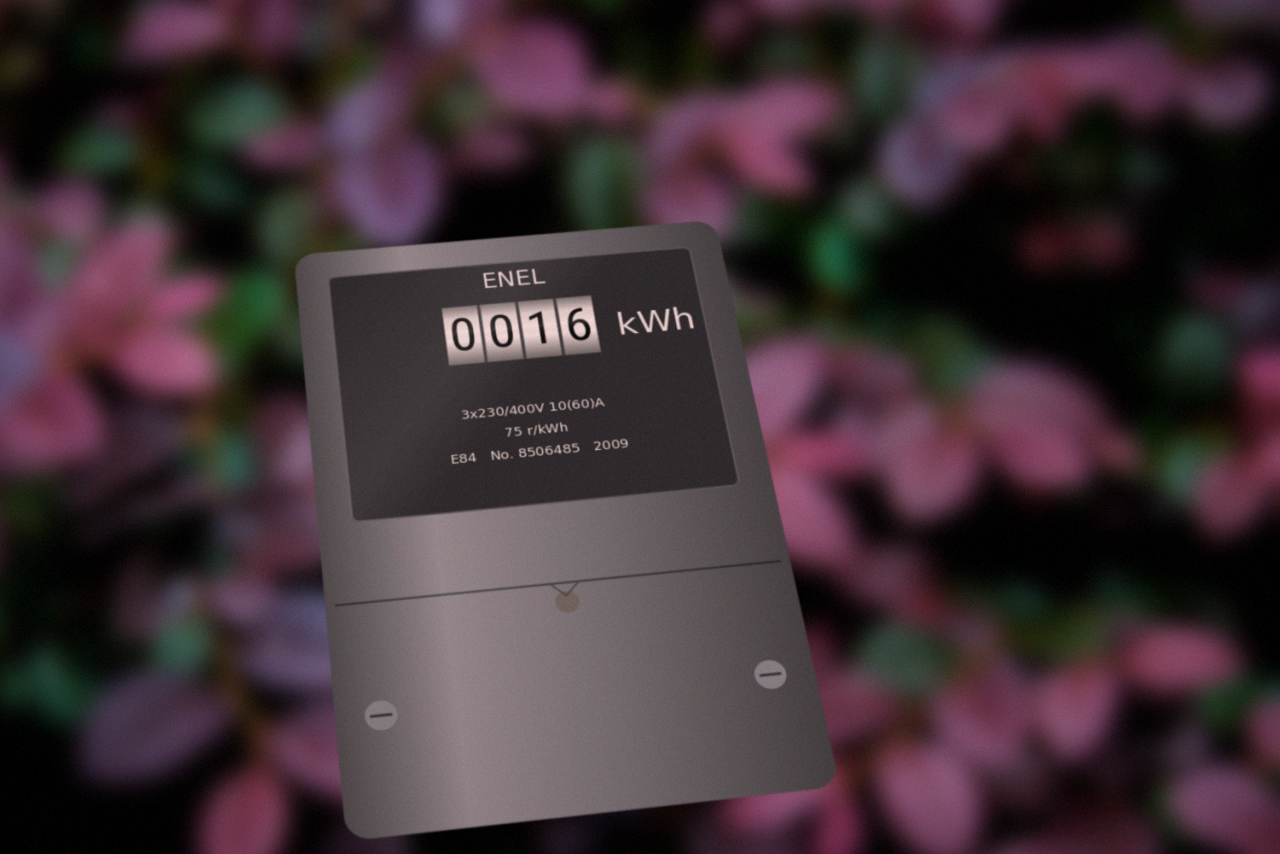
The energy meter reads 16 (kWh)
